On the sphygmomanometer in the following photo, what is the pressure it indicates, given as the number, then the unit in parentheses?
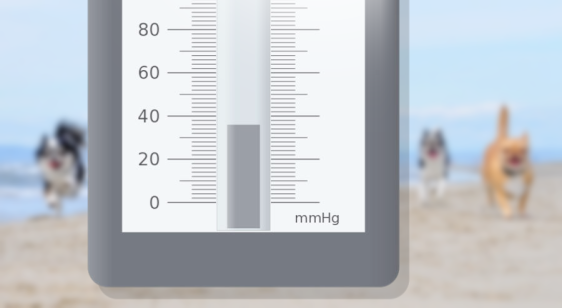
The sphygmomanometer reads 36 (mmHg)
